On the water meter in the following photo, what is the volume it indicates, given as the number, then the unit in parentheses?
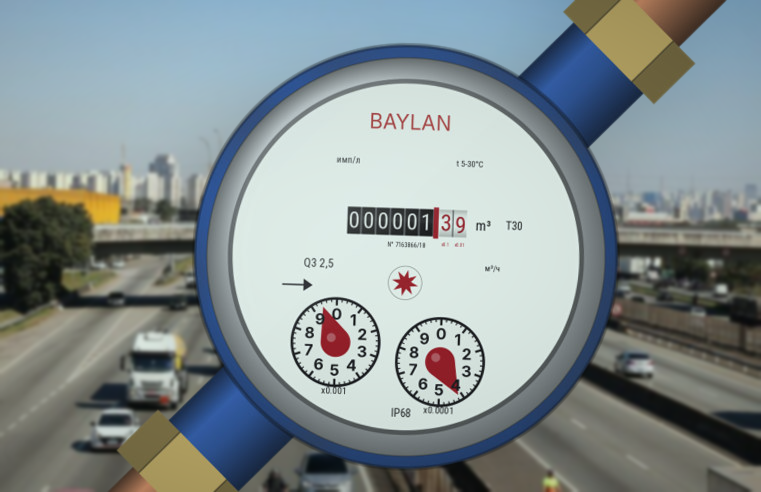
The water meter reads 1.3894 (m³)
